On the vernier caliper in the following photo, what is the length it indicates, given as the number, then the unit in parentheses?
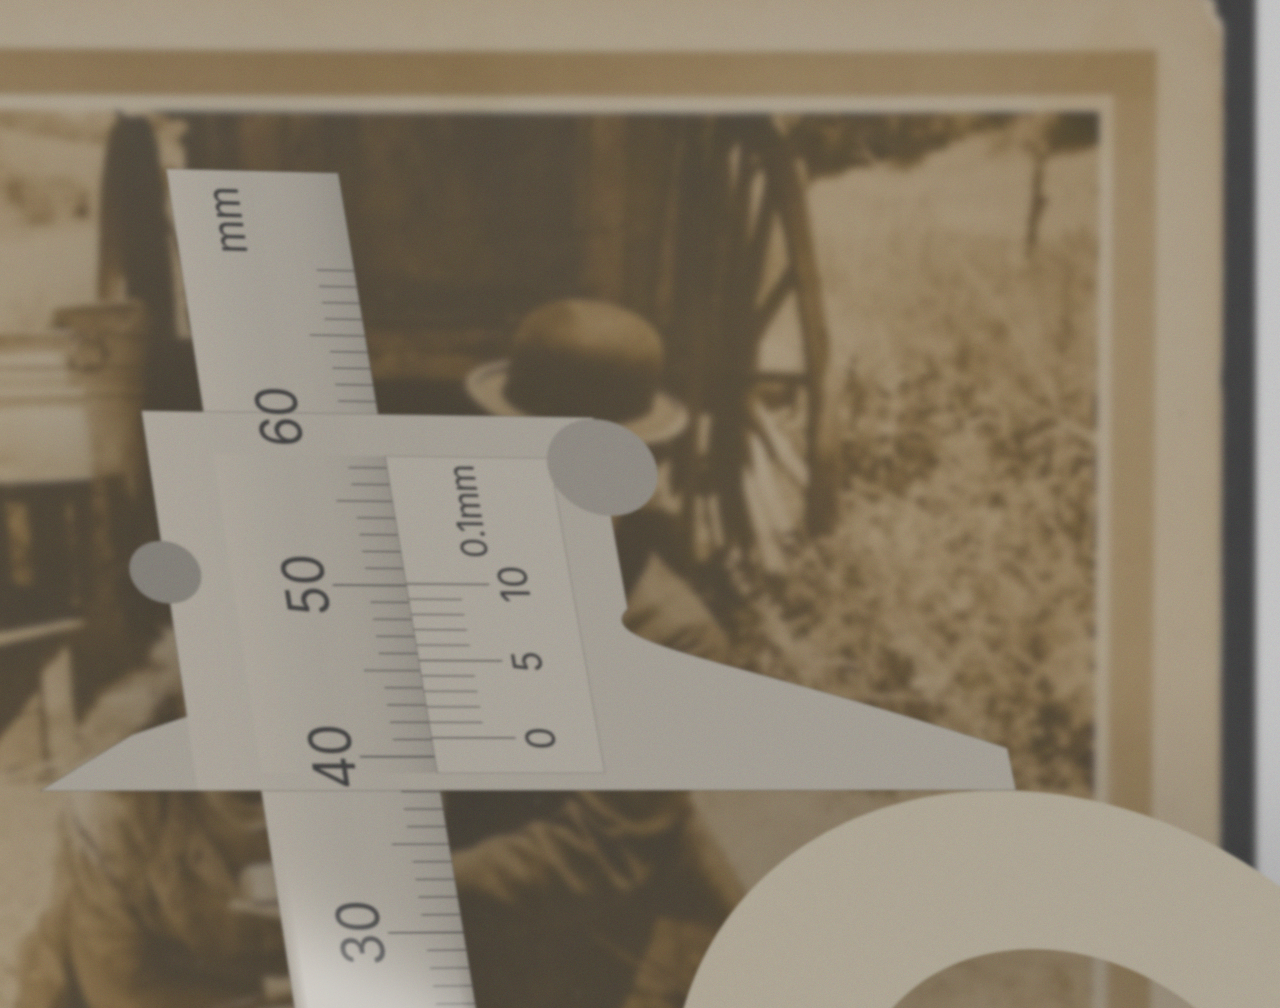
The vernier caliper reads 41.1 (mm)
